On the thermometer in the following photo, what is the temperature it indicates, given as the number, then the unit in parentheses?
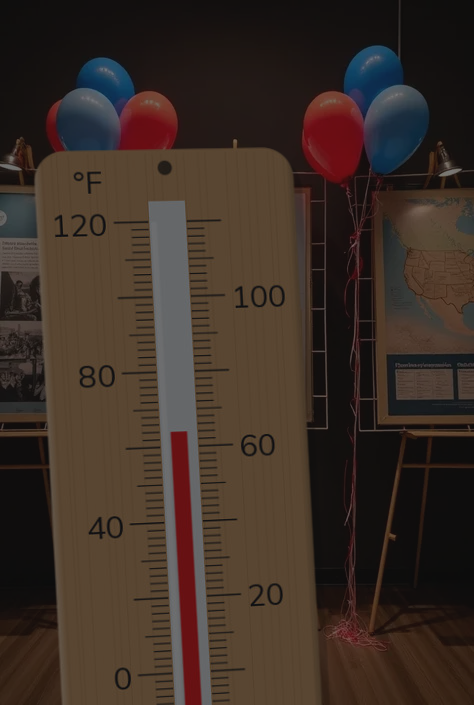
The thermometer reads 64 (°F)
